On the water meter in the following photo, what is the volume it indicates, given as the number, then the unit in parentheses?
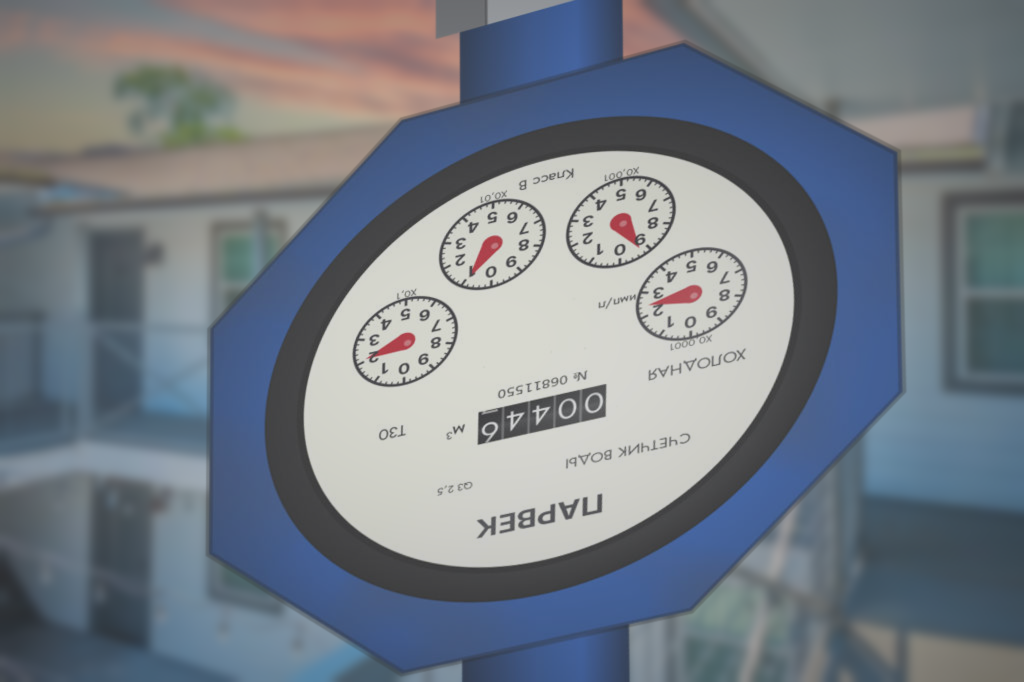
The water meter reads 446.2092 (m³)
